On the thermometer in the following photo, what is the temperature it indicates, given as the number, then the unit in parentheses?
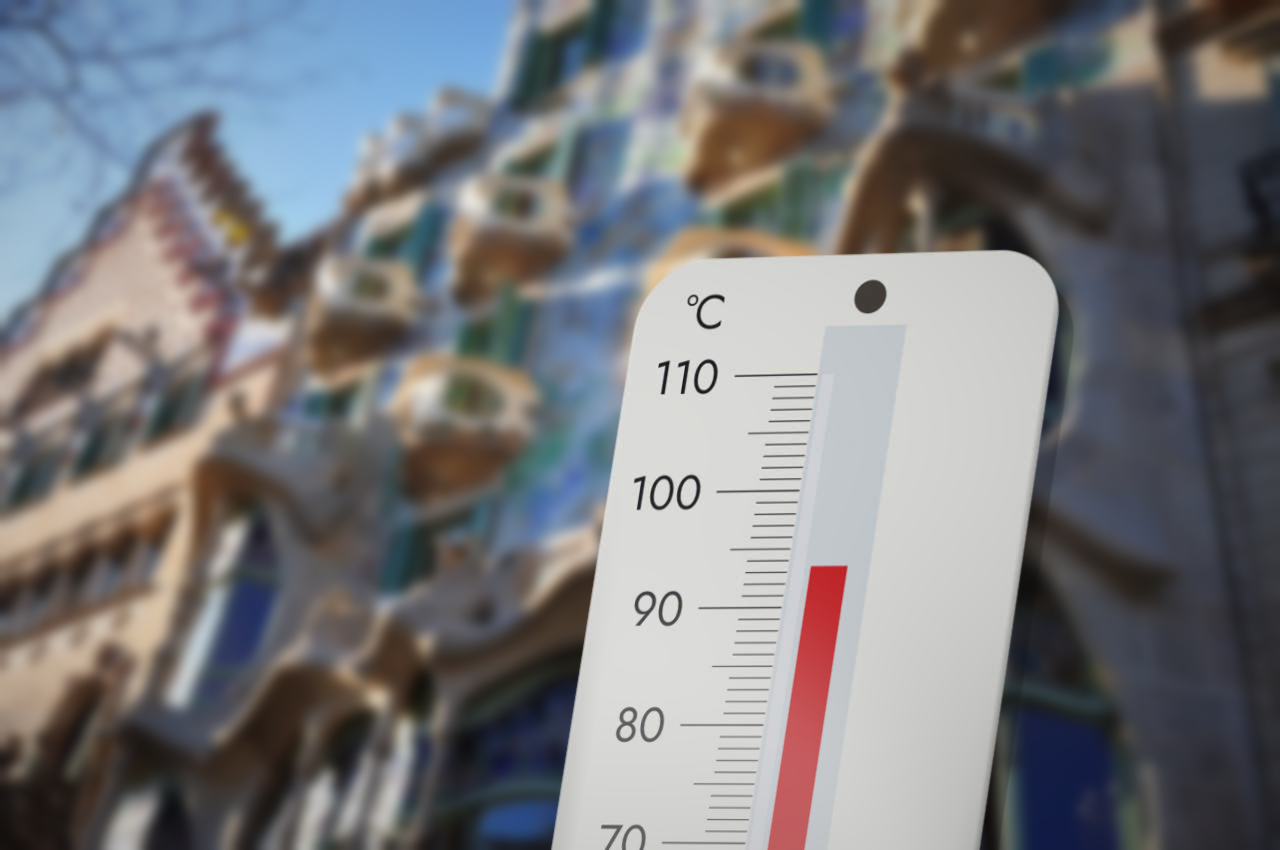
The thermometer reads 93.5 (°C)
